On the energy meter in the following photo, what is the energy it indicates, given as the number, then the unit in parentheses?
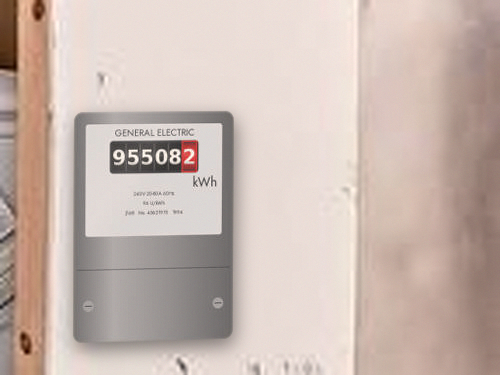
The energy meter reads 95508.2 (kWh)
